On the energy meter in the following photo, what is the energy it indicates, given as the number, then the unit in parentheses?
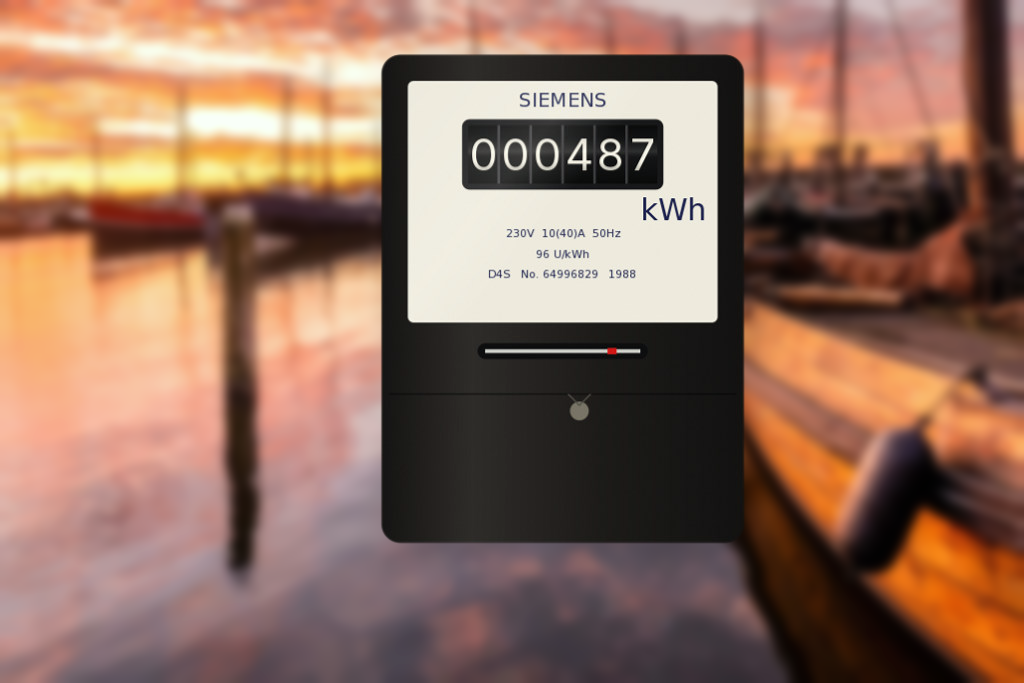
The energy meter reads 487 (kWh)
